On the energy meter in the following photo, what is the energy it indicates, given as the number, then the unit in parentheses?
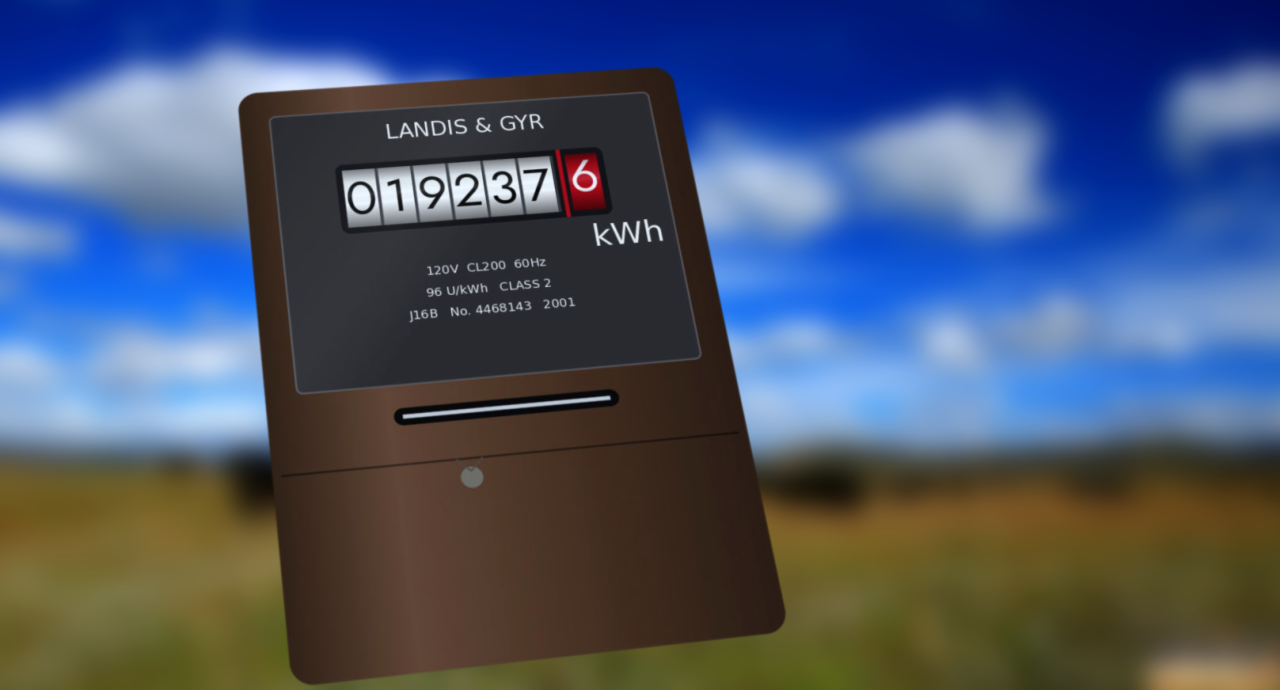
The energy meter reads 19237.6 (kWh)
